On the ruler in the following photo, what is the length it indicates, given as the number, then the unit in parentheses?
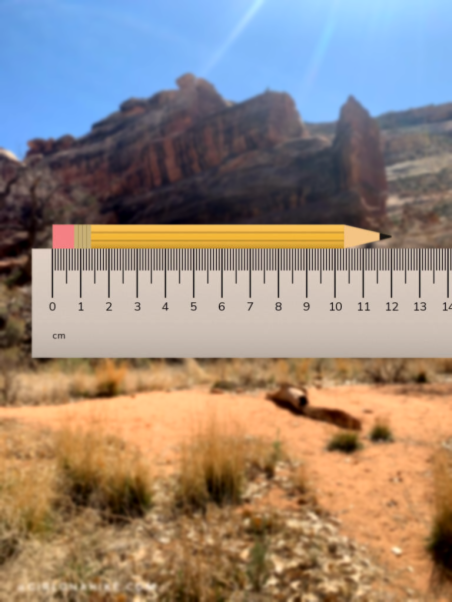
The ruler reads 12 (cm)
